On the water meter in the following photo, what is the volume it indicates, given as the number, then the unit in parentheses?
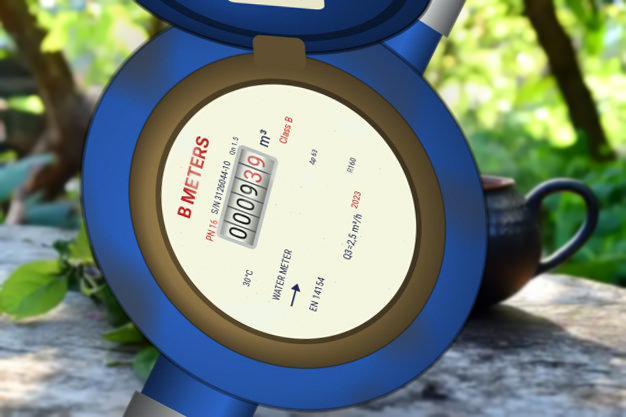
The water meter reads 9.39 (m³)
